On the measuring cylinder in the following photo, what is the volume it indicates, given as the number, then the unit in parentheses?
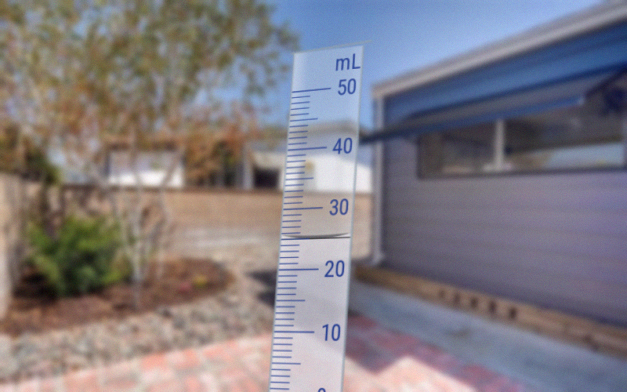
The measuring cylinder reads 25 (mL)
